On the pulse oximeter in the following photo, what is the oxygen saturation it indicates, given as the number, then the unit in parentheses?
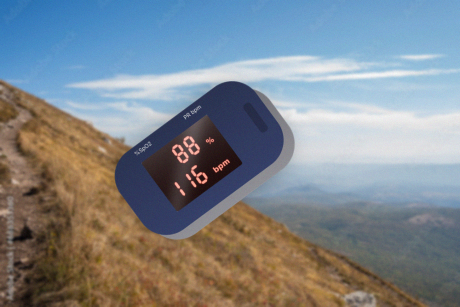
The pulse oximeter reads 88 (%)
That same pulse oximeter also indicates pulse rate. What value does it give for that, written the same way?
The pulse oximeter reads 116 (bpm)
